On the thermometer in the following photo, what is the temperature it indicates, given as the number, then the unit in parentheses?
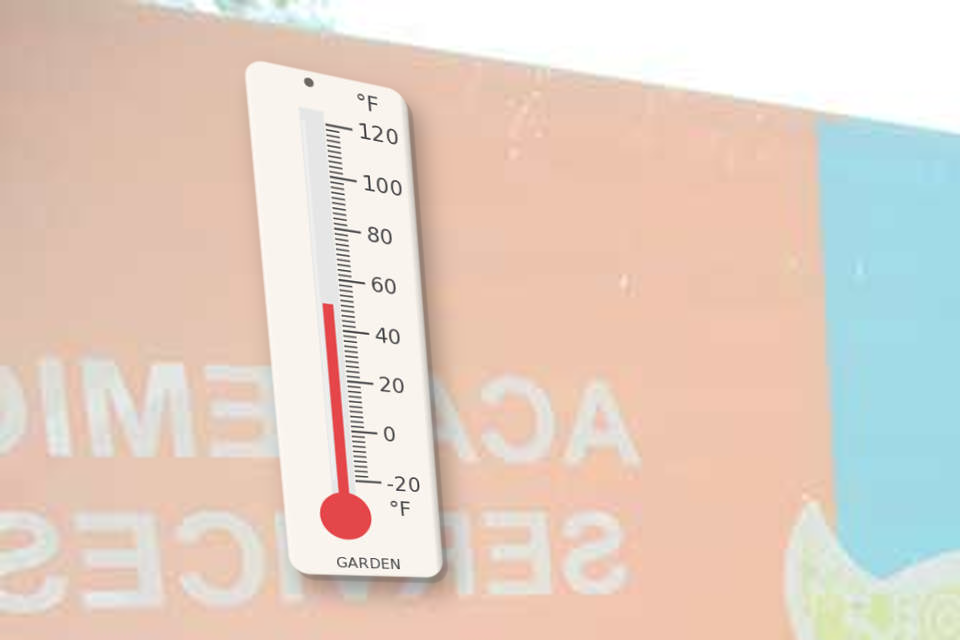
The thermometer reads 50 (°F)
